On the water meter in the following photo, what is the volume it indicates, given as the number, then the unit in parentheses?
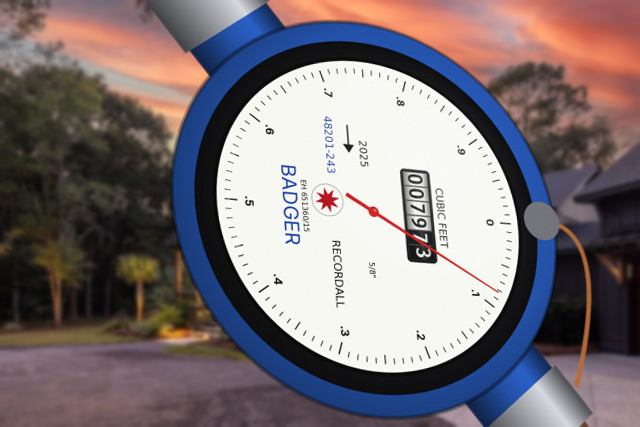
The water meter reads 7973.08 (ft³)
